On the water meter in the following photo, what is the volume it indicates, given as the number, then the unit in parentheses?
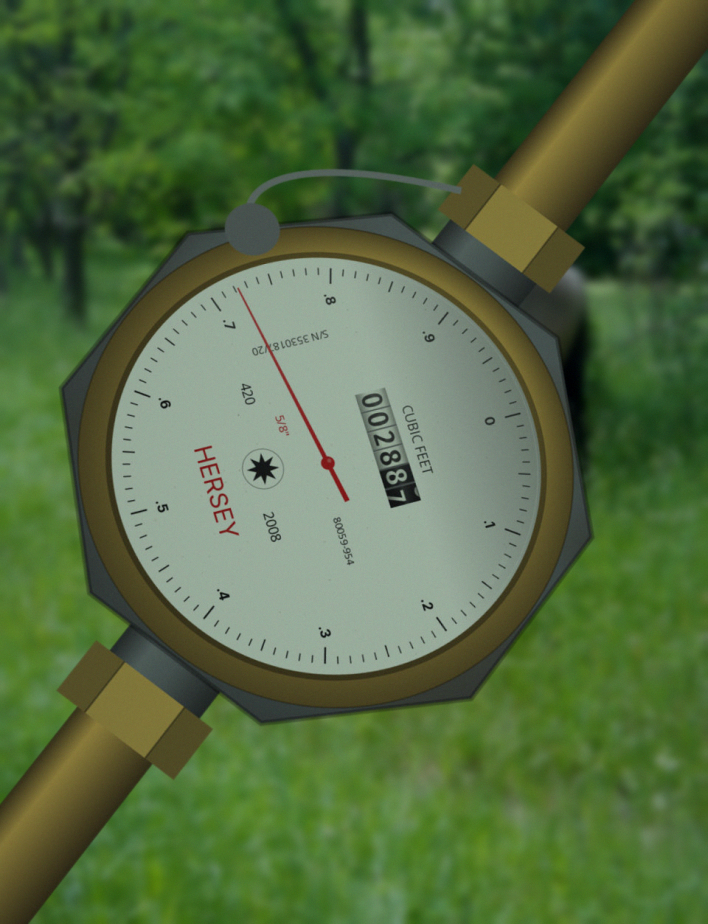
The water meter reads 2886.72 (ft³)
